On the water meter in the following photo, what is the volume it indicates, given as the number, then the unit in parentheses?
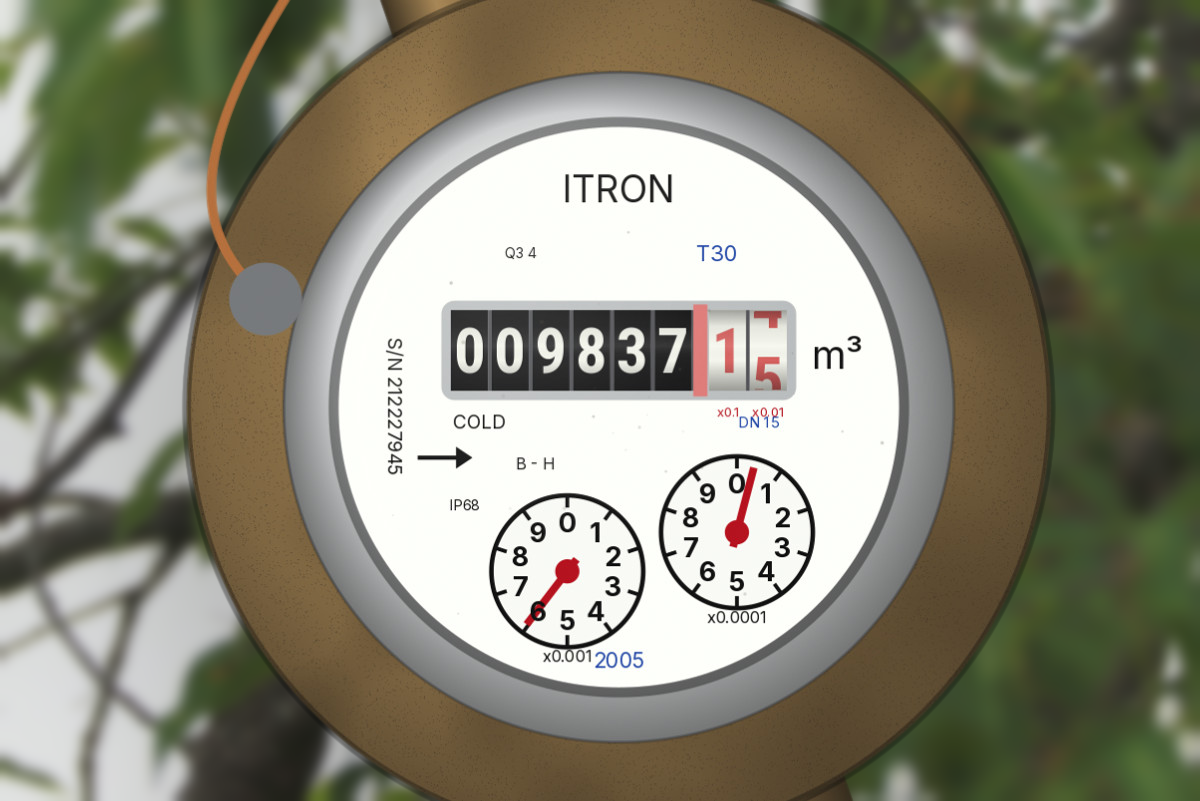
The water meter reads 9837.1460 (m³)
